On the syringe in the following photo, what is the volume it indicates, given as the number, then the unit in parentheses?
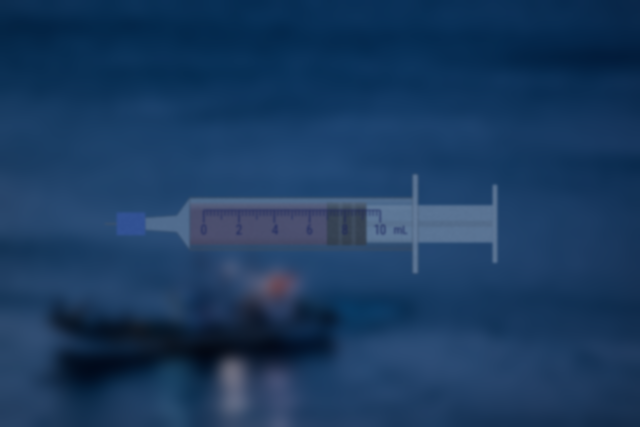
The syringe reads 7 (mL)
